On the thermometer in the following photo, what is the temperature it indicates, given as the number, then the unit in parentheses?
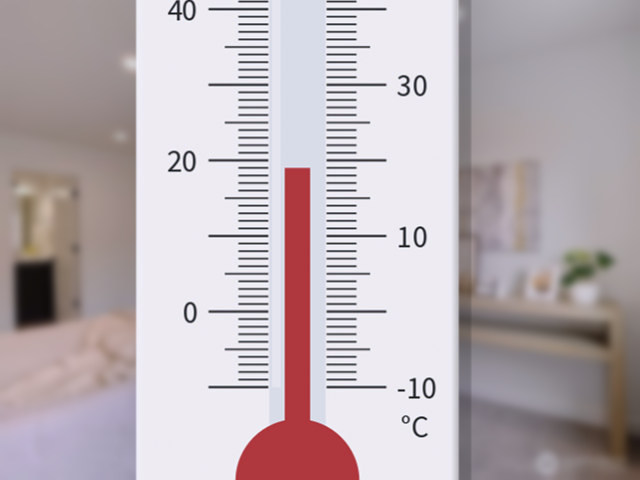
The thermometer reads 19 (°C)
